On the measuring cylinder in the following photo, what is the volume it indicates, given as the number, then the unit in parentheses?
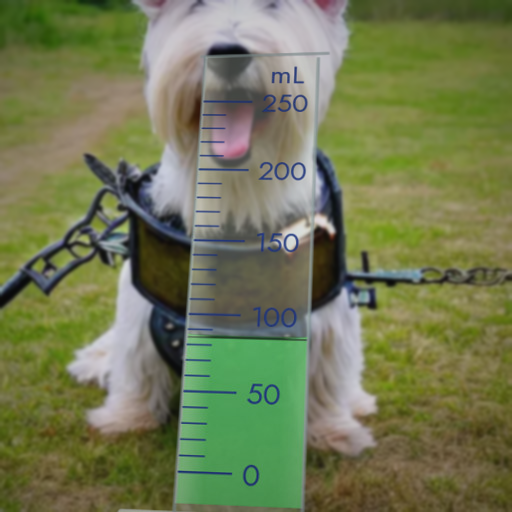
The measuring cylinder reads 85 (mL)
